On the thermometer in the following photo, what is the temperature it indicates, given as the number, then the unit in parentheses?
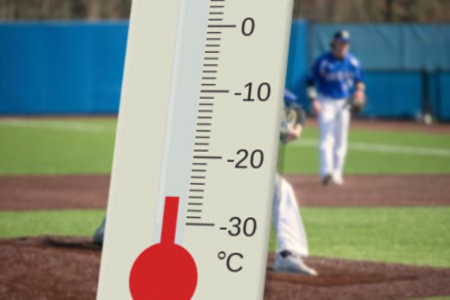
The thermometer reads -26 (°C)
